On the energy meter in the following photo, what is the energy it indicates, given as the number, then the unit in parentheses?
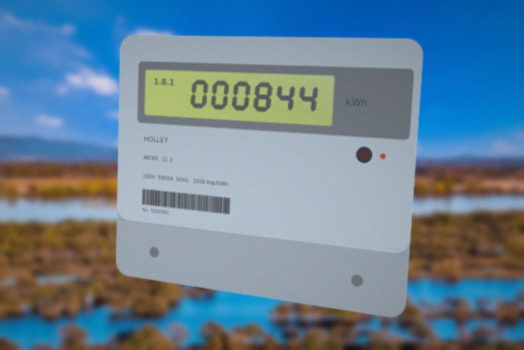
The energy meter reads 844 (kWh)
